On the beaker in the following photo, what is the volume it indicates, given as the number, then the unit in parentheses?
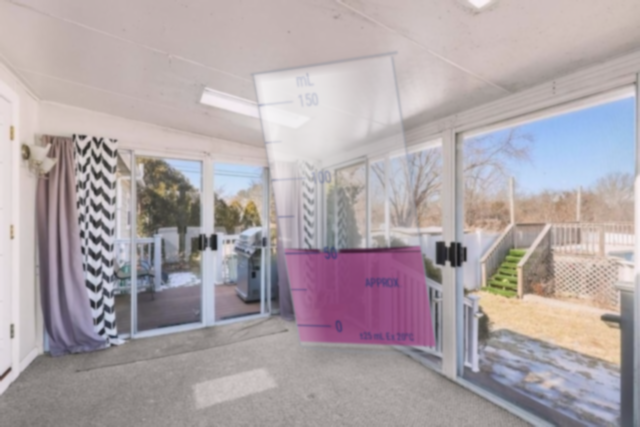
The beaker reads 50 (mL)
